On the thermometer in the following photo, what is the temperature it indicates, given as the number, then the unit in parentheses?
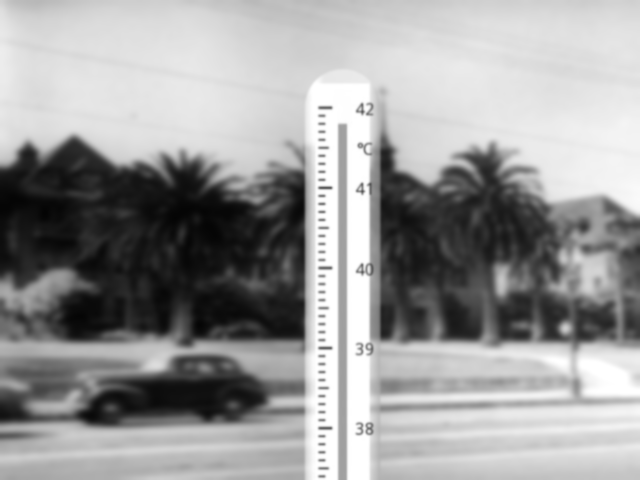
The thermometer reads 41.8 (°C)
